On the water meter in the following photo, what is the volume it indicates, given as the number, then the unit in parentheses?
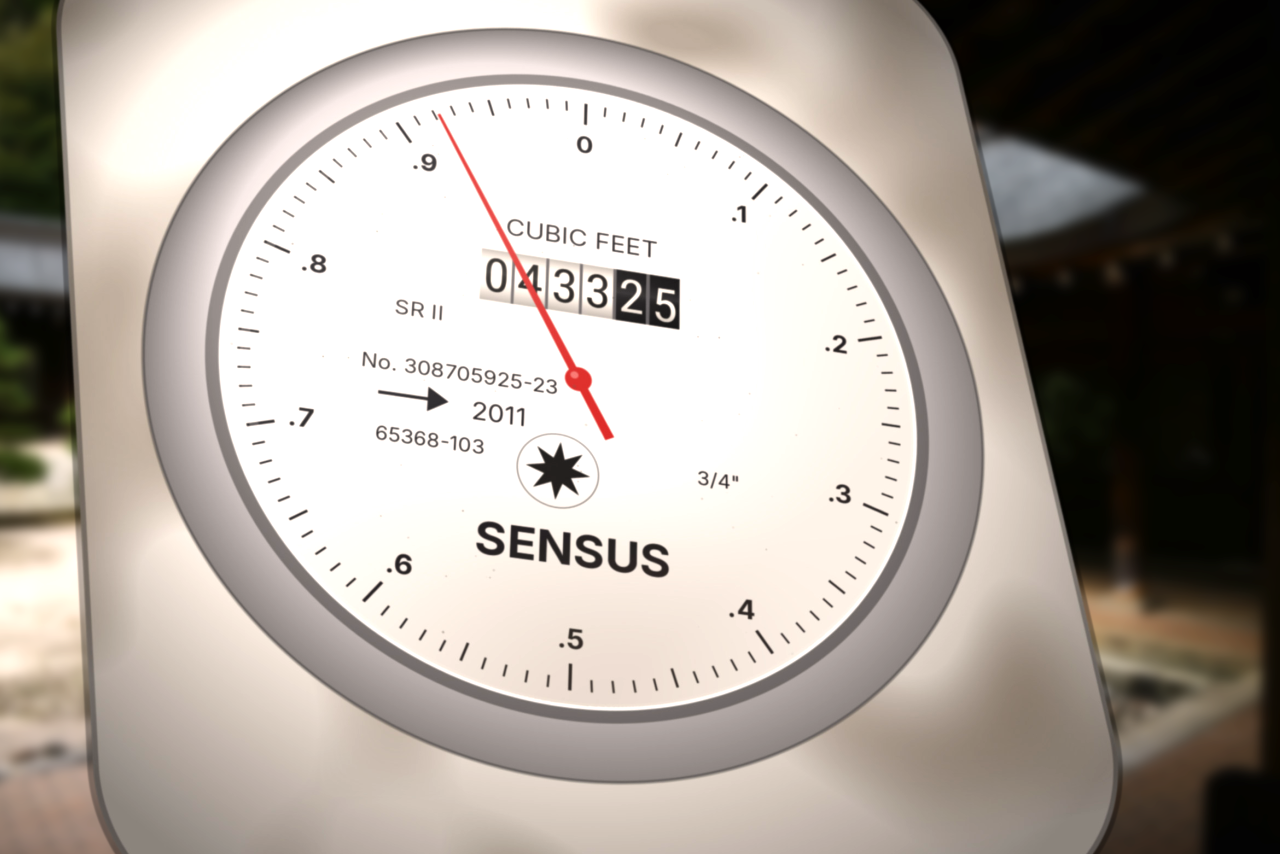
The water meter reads 43324.92 (ft³)
